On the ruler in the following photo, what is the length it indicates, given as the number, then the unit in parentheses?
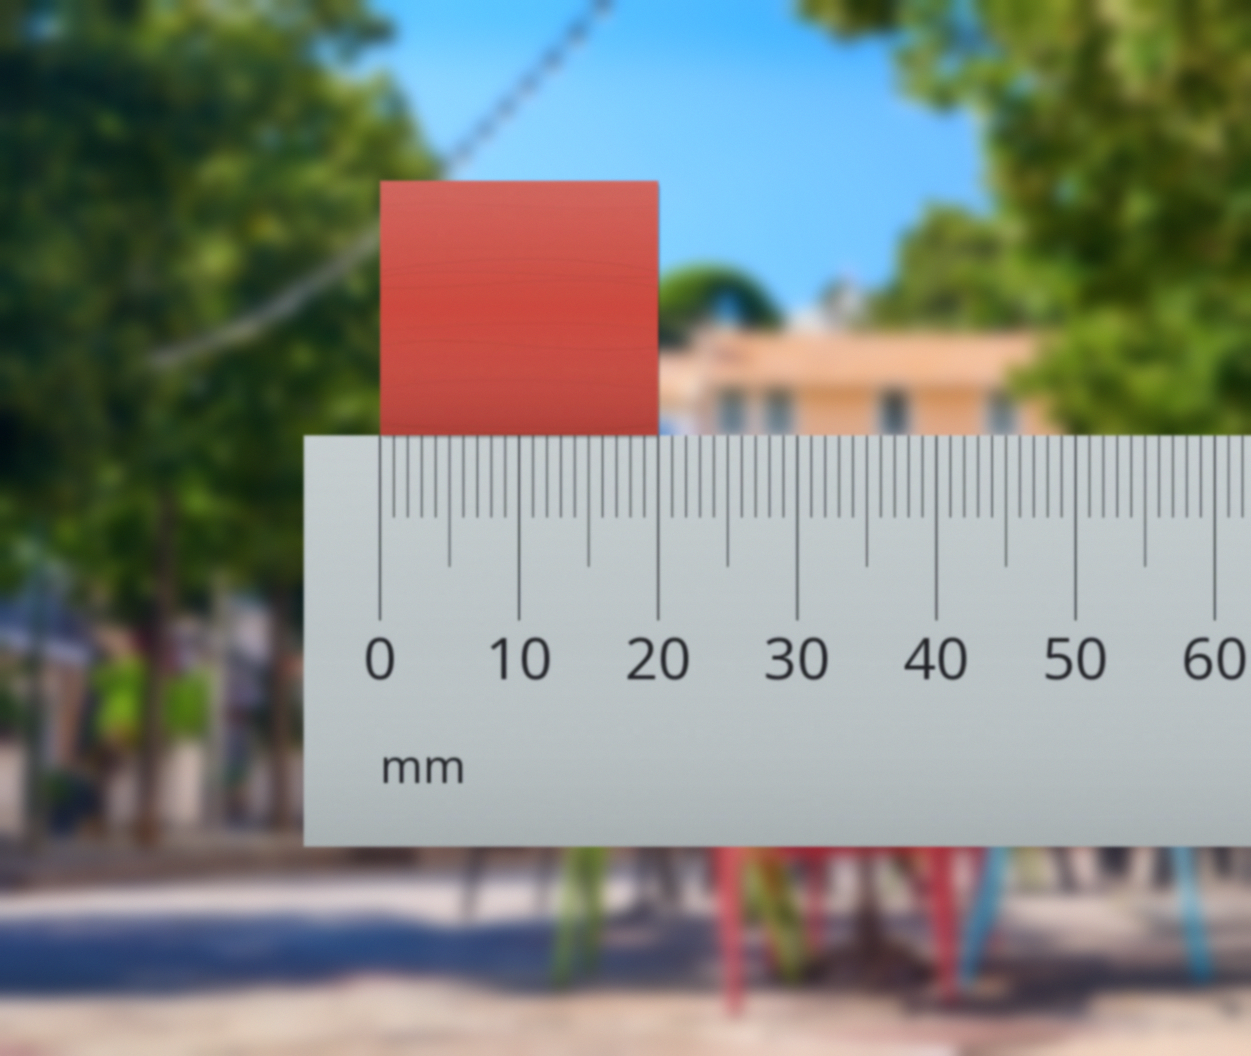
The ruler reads 20 (mm)
